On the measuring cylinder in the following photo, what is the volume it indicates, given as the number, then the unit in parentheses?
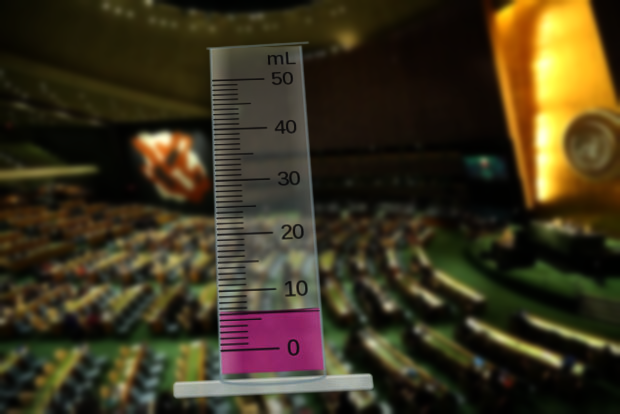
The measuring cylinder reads 6 (mL)
